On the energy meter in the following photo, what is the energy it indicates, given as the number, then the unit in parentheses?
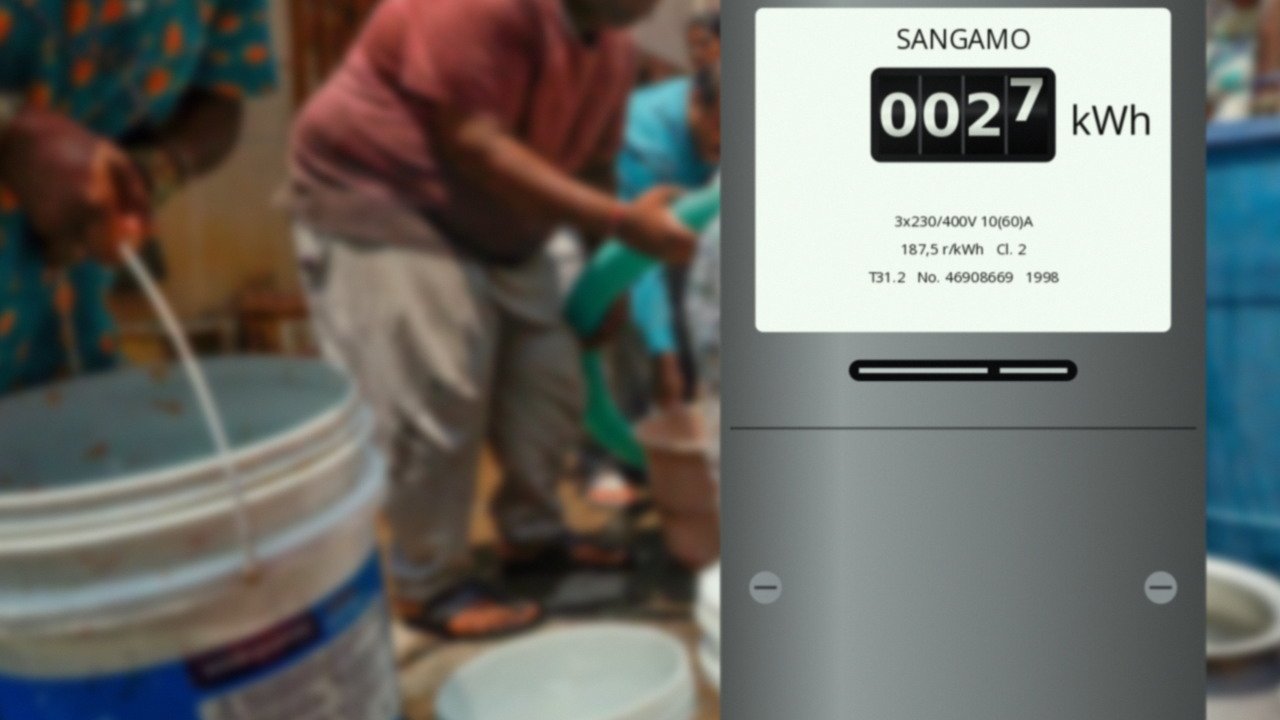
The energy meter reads 27 (kWh)
